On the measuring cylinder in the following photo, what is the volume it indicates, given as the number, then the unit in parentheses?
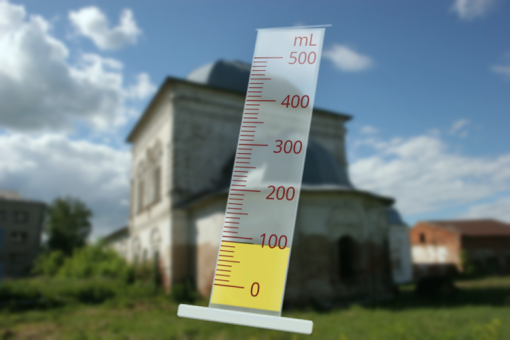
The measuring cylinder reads 90 (mL)
